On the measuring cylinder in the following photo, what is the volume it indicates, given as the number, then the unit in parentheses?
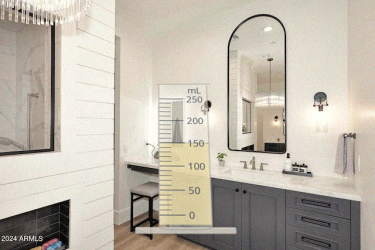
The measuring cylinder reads 150 (mL)
